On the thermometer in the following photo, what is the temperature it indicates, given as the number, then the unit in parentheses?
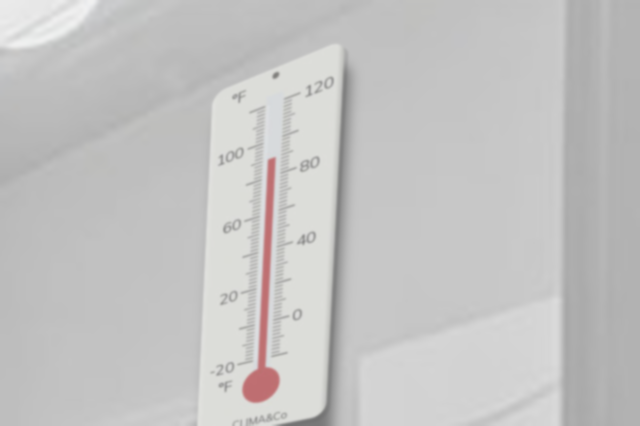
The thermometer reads 90 (°F)
